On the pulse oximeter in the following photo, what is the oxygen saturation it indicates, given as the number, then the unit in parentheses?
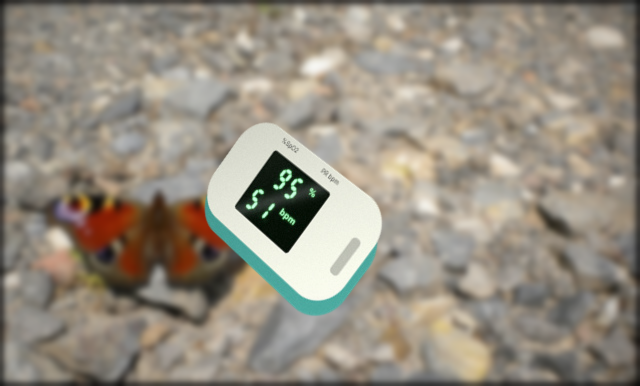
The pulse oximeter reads 95 (%)
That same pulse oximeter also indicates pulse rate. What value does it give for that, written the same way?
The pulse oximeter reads 51 (bpm)
